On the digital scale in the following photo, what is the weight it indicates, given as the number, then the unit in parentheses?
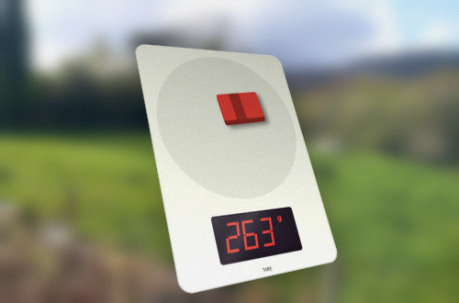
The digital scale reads 263 (g)
